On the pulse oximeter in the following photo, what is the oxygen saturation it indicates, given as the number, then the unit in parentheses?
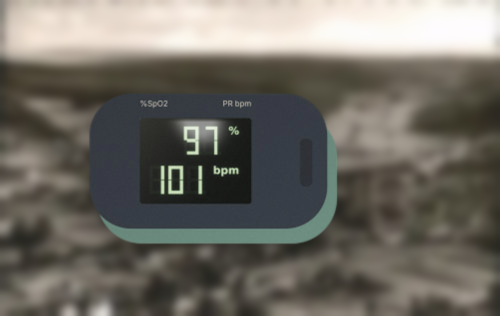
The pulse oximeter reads 97 (%)
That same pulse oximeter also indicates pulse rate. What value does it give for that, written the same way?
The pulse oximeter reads 101 (bpm)
